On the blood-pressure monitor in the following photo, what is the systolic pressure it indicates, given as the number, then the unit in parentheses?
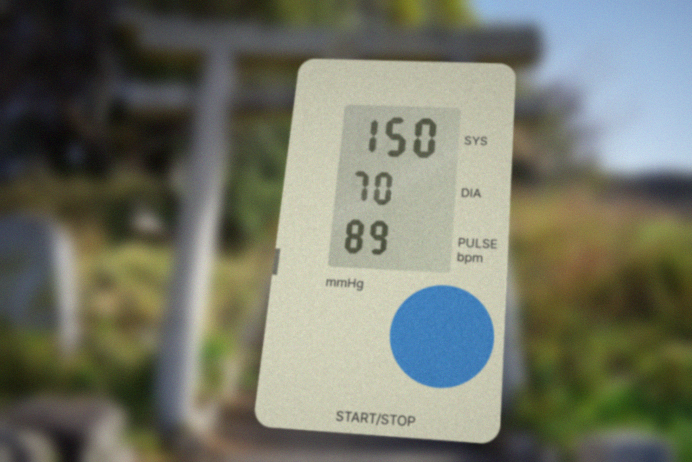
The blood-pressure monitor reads 150 (mmHg)
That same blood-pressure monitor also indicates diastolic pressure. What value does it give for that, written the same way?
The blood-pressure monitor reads 70 (mmHg)
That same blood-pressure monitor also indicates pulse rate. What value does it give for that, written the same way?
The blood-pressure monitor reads 89 (bpm)
